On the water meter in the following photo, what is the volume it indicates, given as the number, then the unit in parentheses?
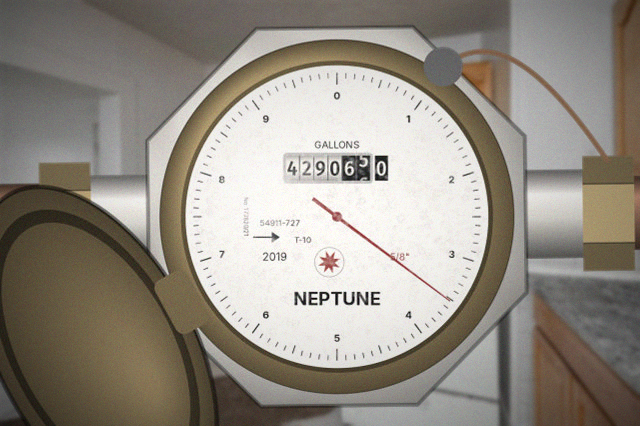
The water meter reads 4290653.5 (gal)
